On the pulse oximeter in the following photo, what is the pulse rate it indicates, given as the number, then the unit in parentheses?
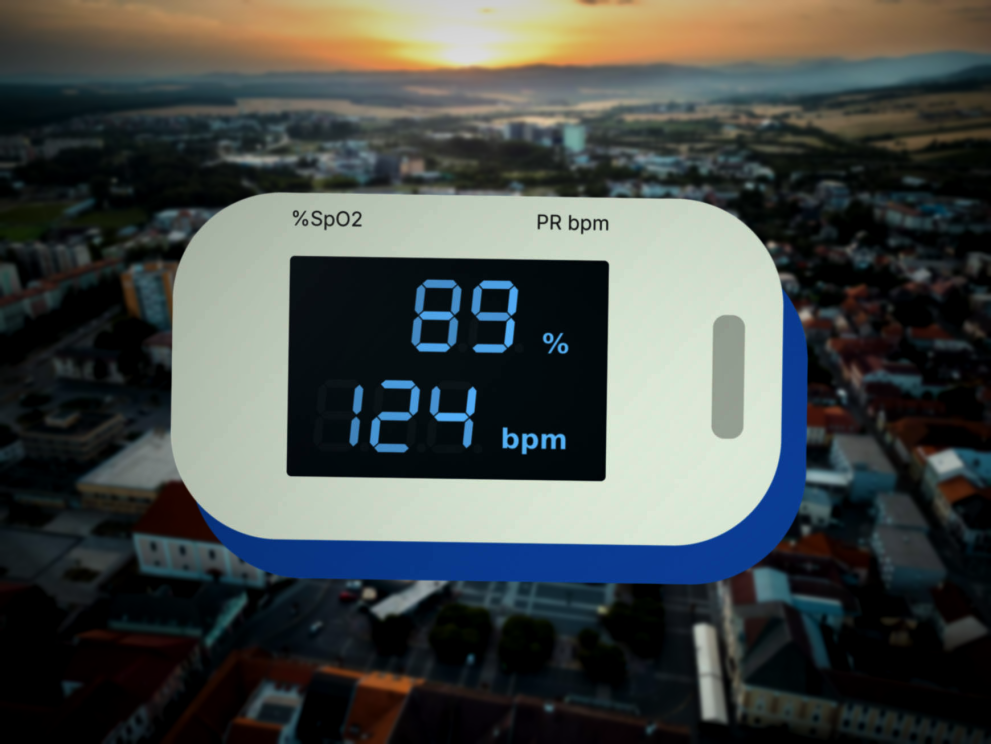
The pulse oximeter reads 124 (bpm)
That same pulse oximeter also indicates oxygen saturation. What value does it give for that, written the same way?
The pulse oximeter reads 89 (%)
